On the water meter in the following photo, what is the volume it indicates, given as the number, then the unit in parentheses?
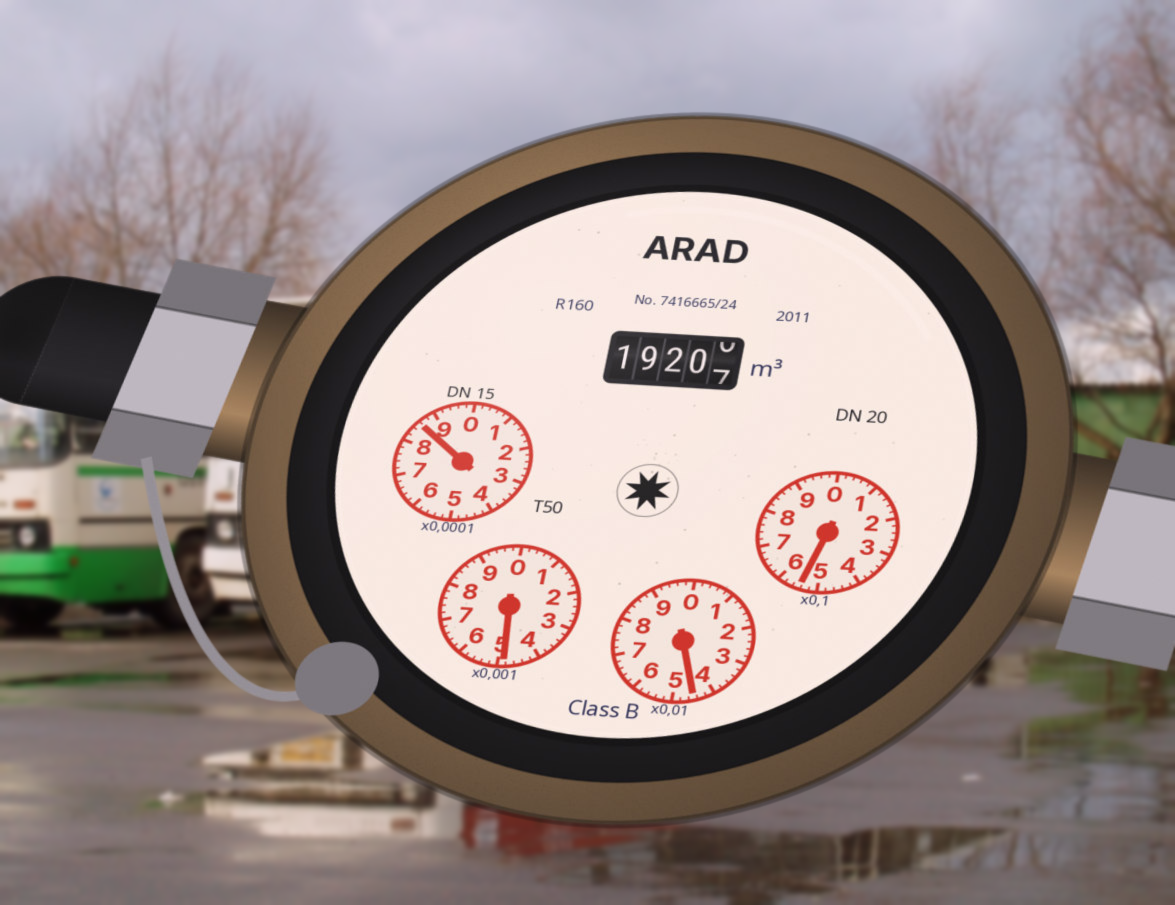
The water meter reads 19206.5448 (m³)
